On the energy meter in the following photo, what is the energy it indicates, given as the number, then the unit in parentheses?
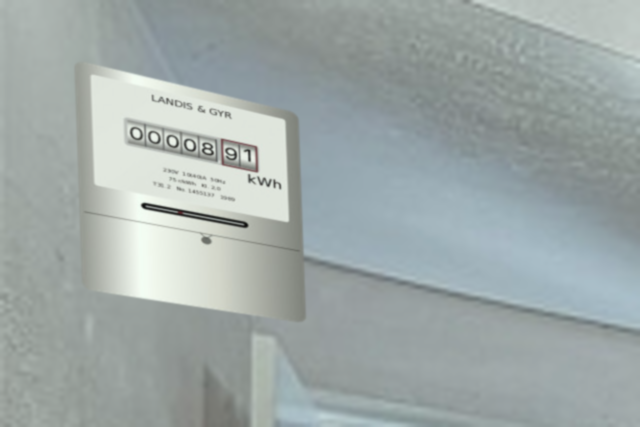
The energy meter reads 8.91 (kWh)
